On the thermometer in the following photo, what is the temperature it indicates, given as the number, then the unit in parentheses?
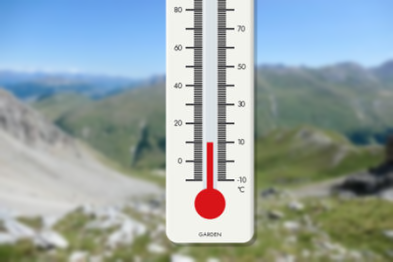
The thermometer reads 10 (°C)
